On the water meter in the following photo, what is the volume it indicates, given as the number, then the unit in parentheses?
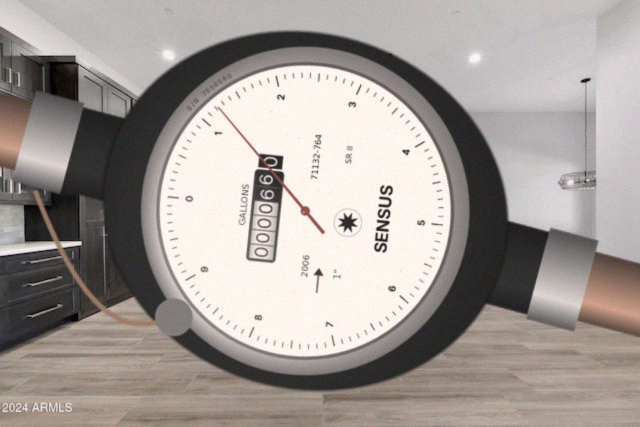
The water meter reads 661.2 (gal)
